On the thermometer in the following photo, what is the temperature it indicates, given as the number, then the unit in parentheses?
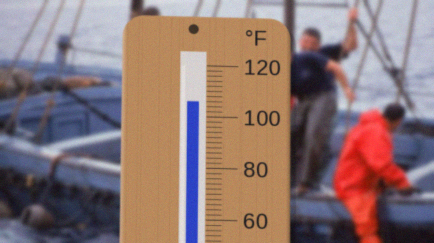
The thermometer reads 106 (°F)
